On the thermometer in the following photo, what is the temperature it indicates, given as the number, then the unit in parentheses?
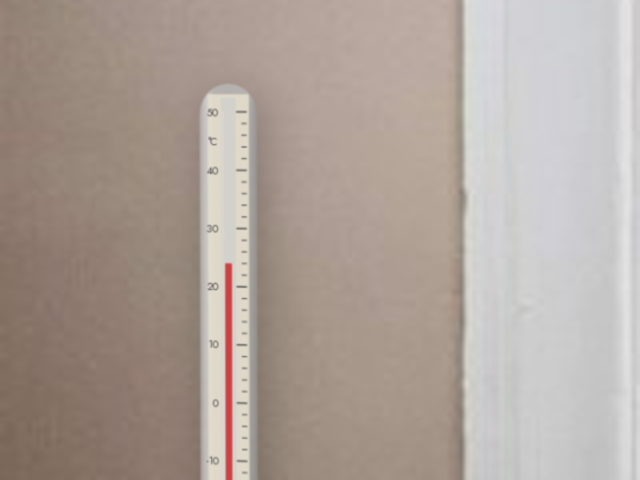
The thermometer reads 24 (°C)
